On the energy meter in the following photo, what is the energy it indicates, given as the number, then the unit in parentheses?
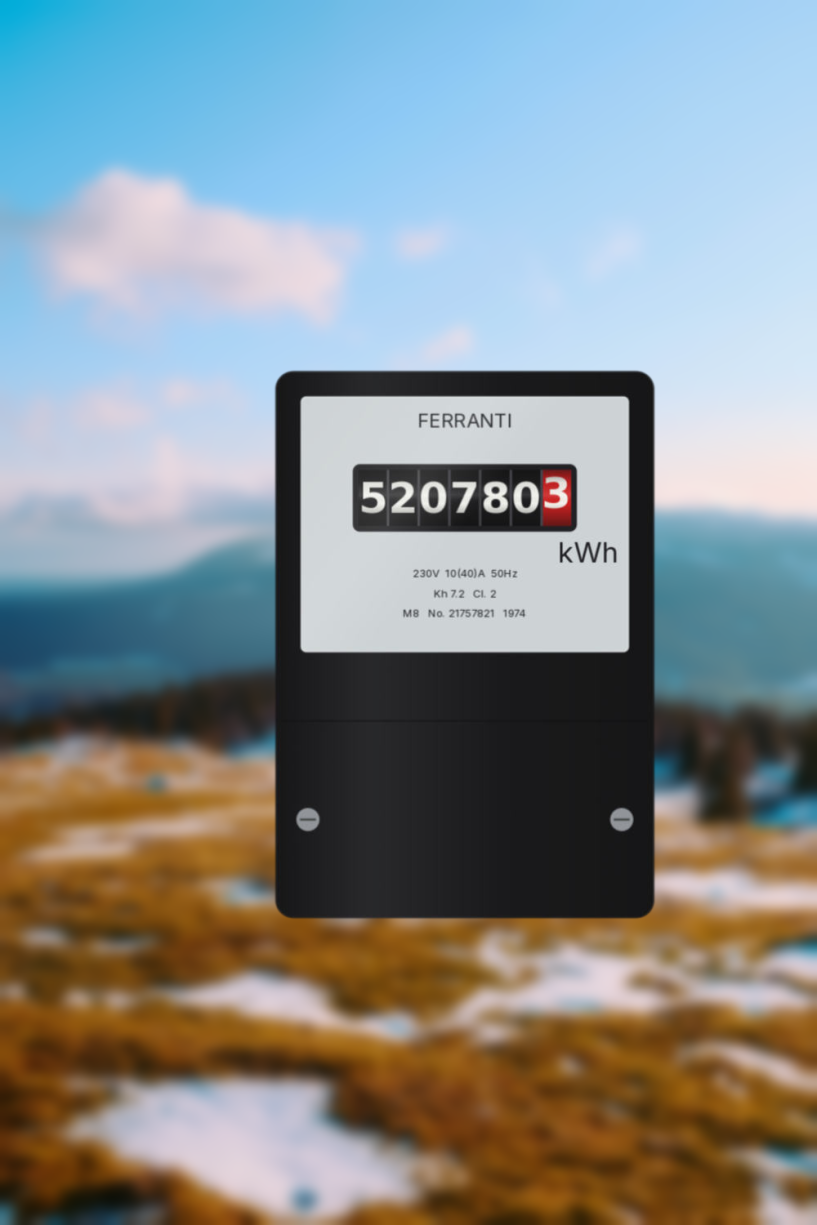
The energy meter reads 520780.3 (kWh)
